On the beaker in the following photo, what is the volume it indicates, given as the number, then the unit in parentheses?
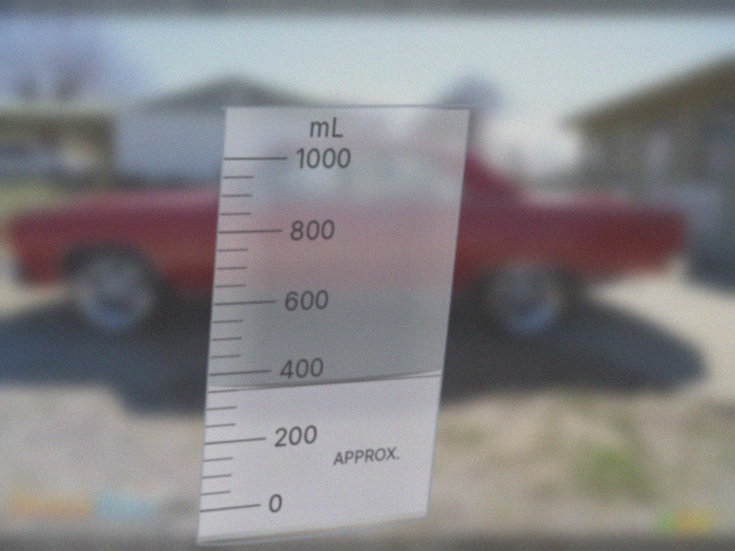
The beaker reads 350 (mL)
